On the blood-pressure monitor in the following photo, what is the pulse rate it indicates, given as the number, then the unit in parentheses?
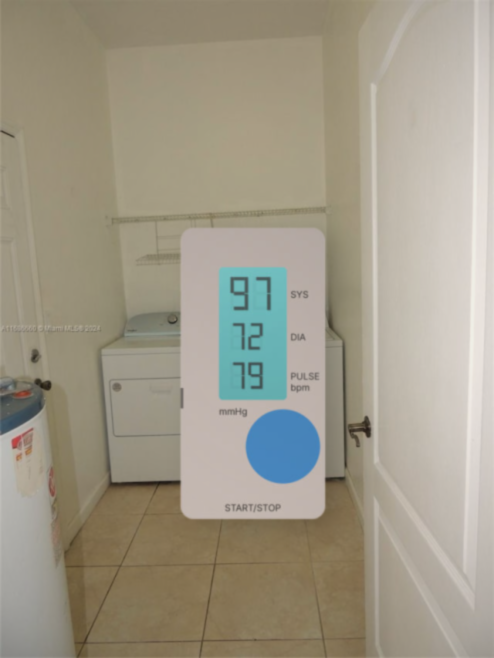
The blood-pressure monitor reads 79 (bpm)
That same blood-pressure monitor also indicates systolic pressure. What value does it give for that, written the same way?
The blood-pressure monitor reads 97 (mmHg)
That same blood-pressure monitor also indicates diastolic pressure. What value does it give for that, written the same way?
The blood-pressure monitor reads 72 (mmHg)
